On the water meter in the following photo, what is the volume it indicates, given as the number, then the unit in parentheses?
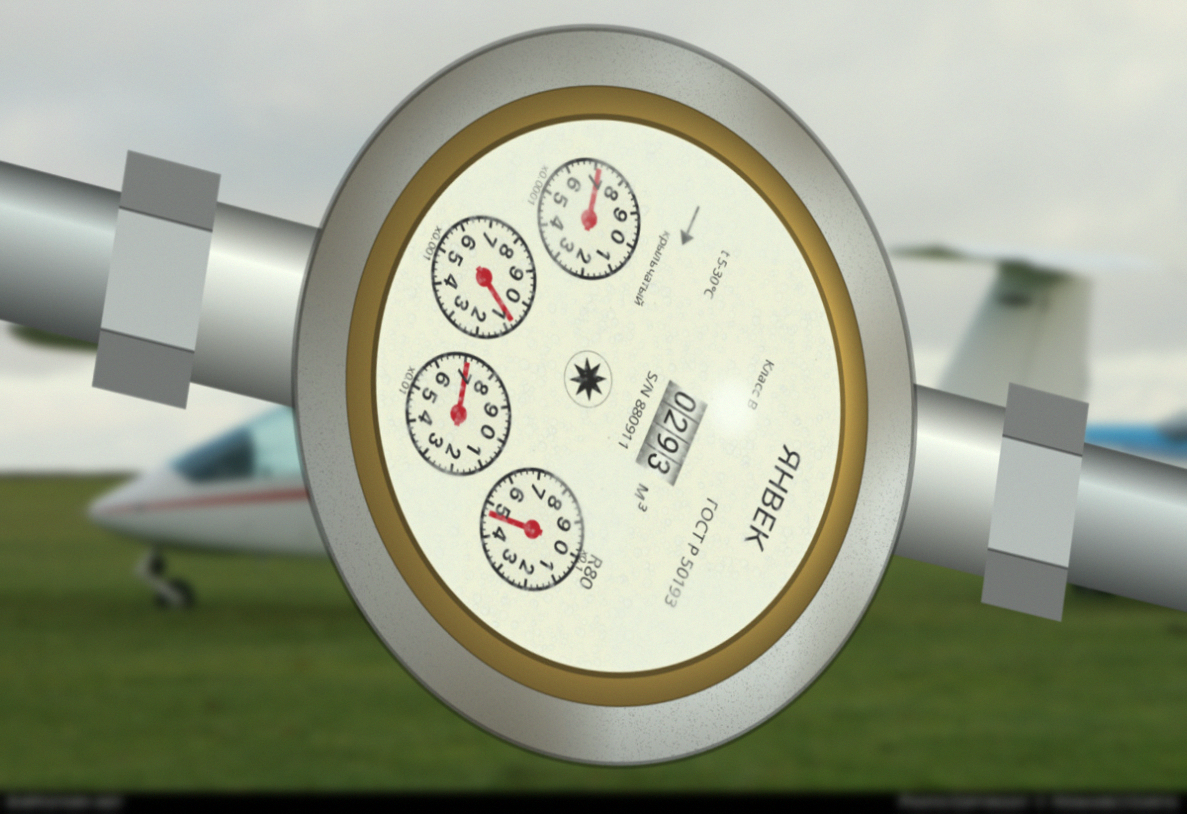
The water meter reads 293.4707 (m³)
